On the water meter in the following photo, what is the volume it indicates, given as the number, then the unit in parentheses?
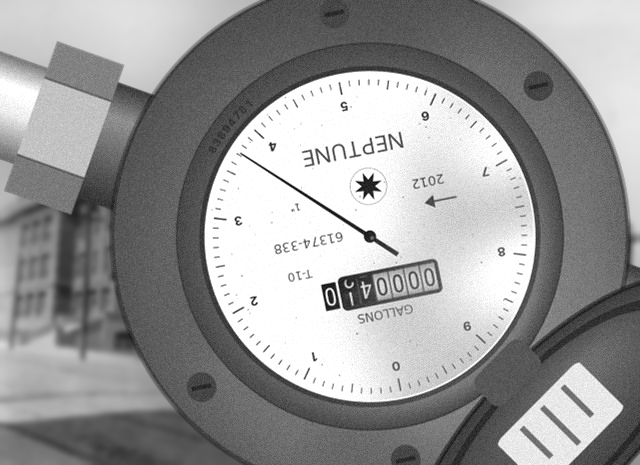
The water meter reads 413.7 (gal)
